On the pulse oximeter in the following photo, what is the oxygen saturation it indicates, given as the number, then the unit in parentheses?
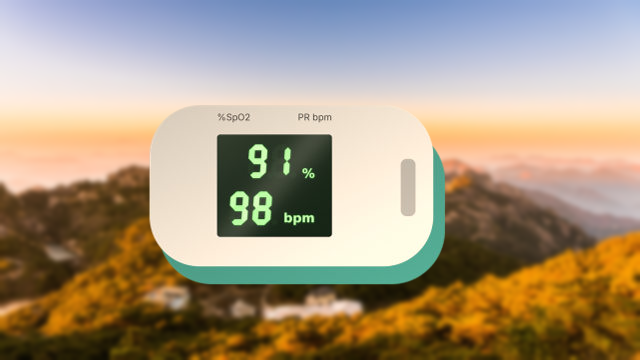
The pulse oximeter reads 91 (%)
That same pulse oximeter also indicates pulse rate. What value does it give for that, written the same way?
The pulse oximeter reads 98 (bpm)
